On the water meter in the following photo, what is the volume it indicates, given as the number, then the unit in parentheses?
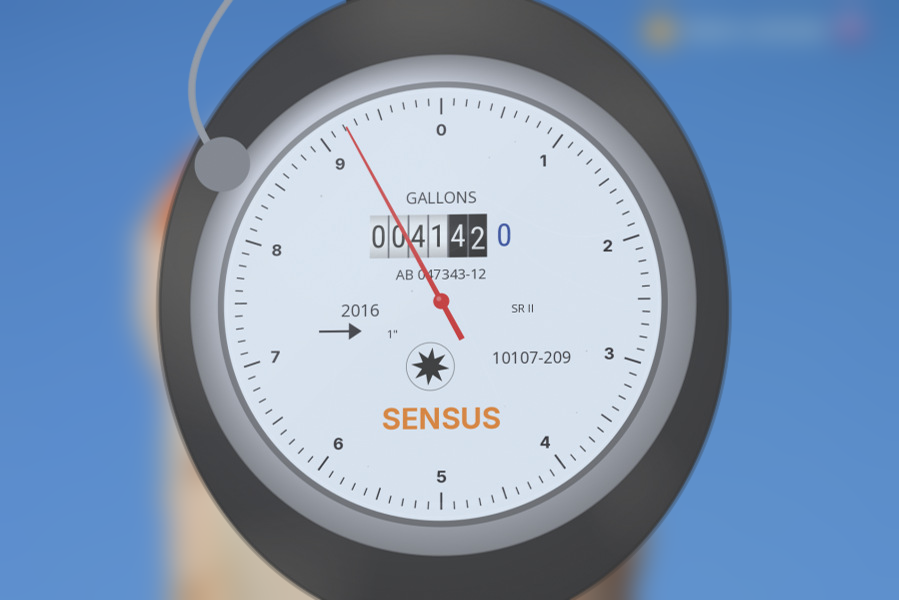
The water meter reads 41419.2 (gal)
